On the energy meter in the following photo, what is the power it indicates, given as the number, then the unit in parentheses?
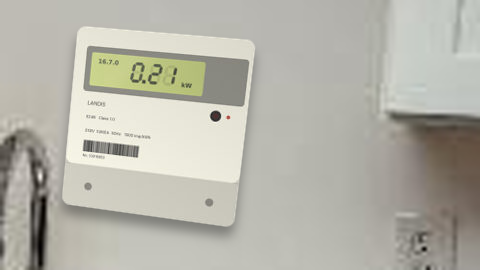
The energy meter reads 0.21 (kW)
